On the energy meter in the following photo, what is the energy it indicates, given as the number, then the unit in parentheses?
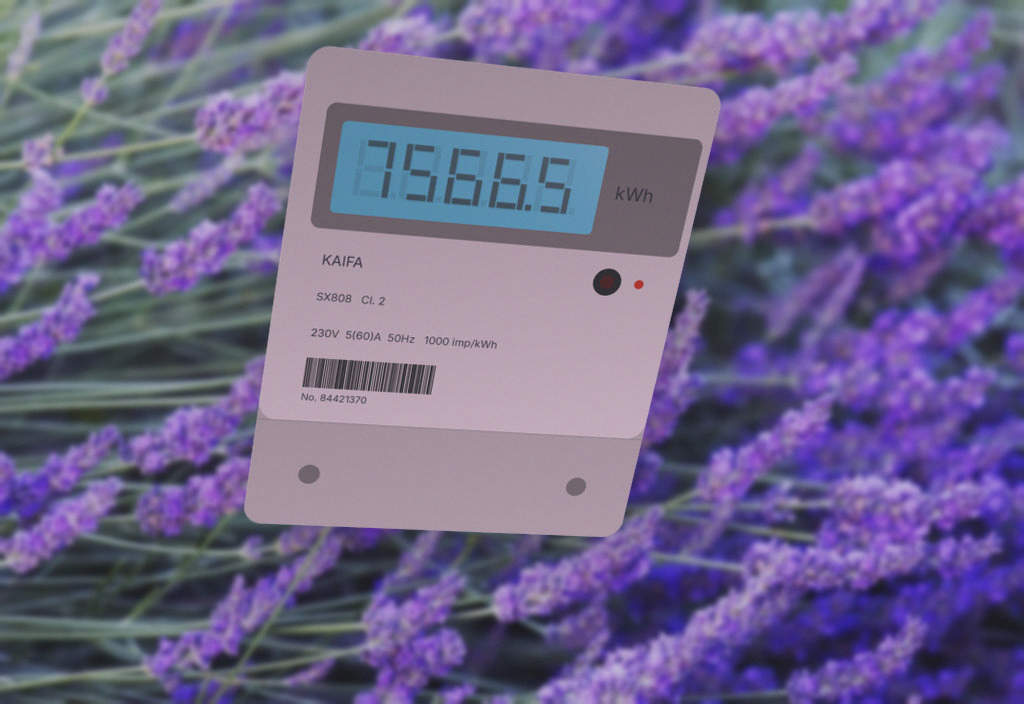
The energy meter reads 7566.5 (kWh)
